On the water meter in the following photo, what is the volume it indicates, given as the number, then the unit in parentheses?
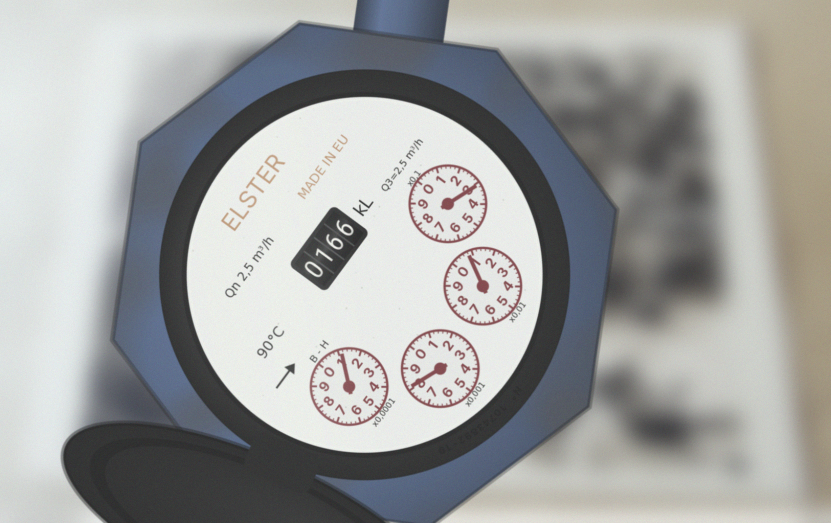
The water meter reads 166.3081 (kL)
